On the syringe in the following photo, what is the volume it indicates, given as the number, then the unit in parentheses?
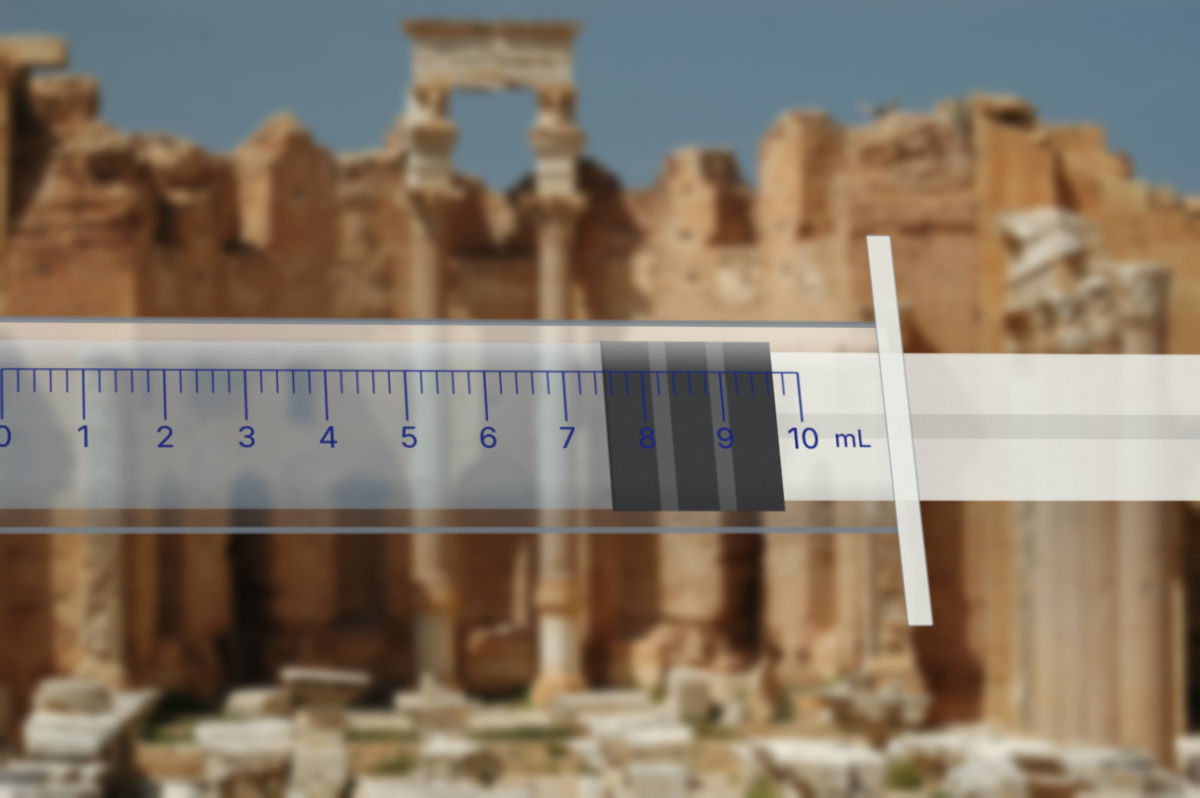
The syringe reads 7.5 (mL)
